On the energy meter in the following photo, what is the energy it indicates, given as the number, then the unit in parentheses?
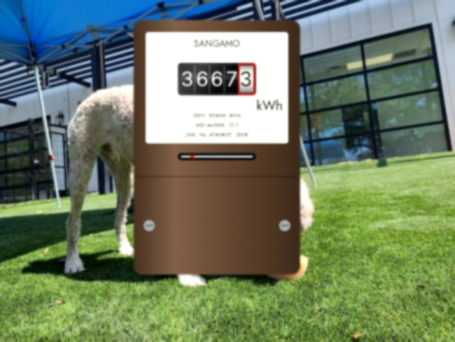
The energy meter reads 3667.3 (kWh)
